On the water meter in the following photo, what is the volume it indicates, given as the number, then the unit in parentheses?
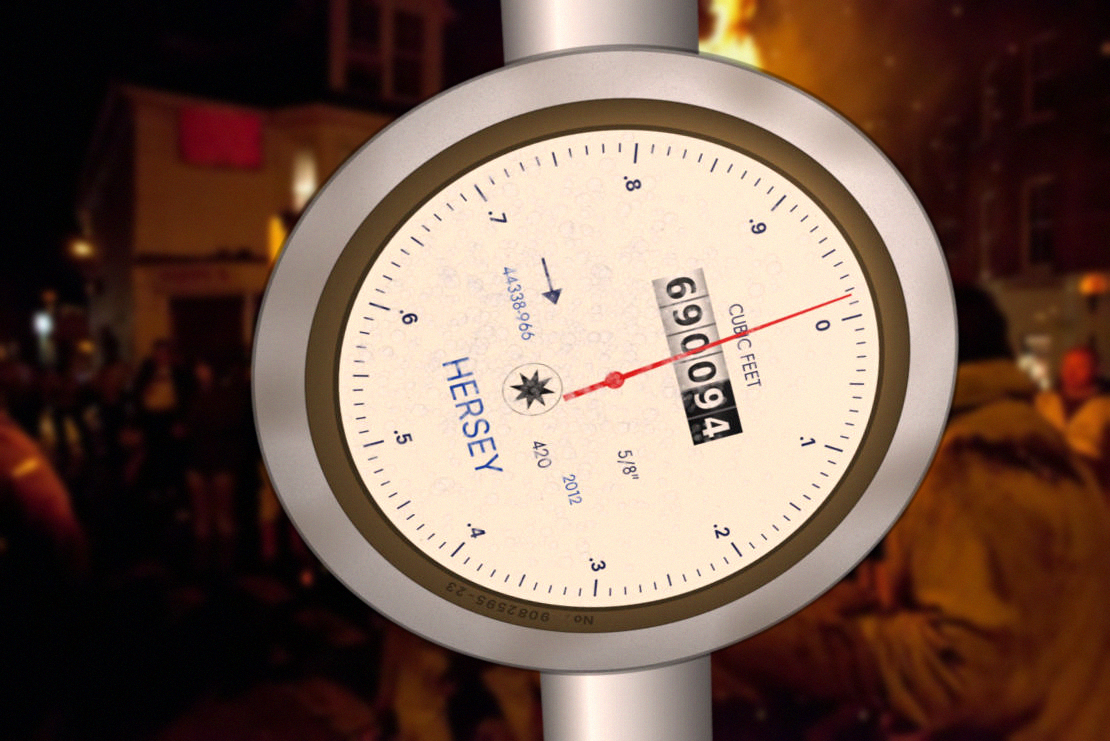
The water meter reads 690093.98 (ft³)
